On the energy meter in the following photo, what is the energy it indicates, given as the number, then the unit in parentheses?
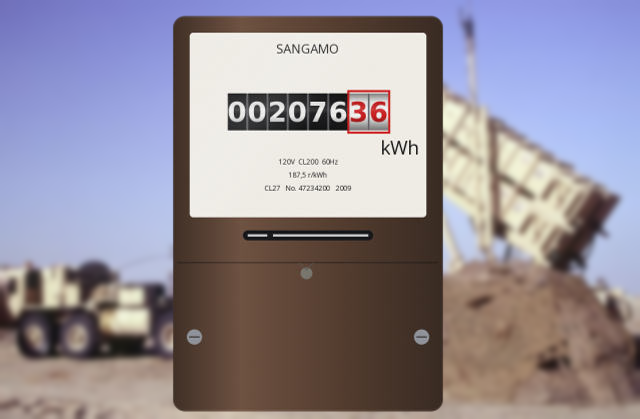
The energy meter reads 2076.36 (kWh)
